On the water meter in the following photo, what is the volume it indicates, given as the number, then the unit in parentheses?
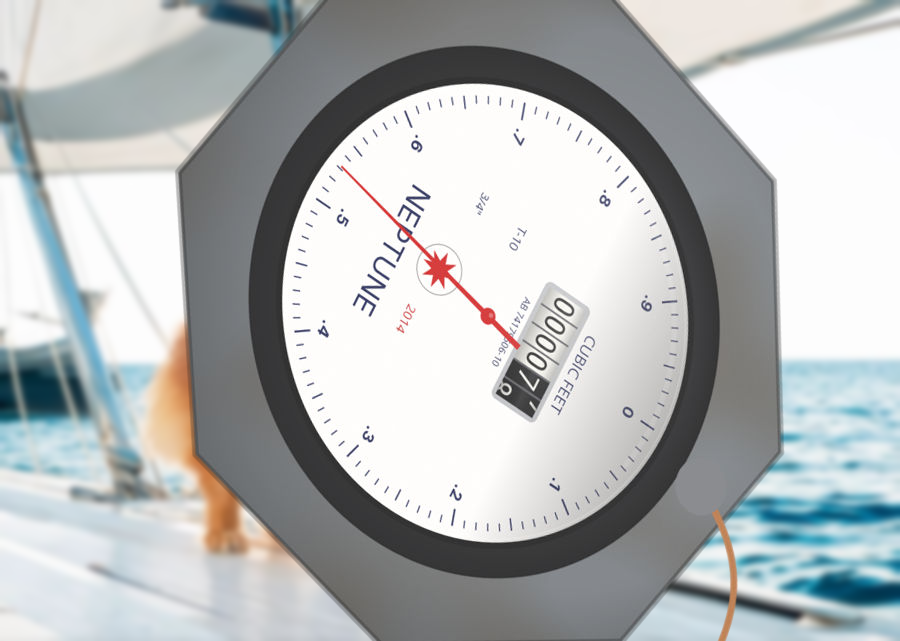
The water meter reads 77.53 (ft³)
